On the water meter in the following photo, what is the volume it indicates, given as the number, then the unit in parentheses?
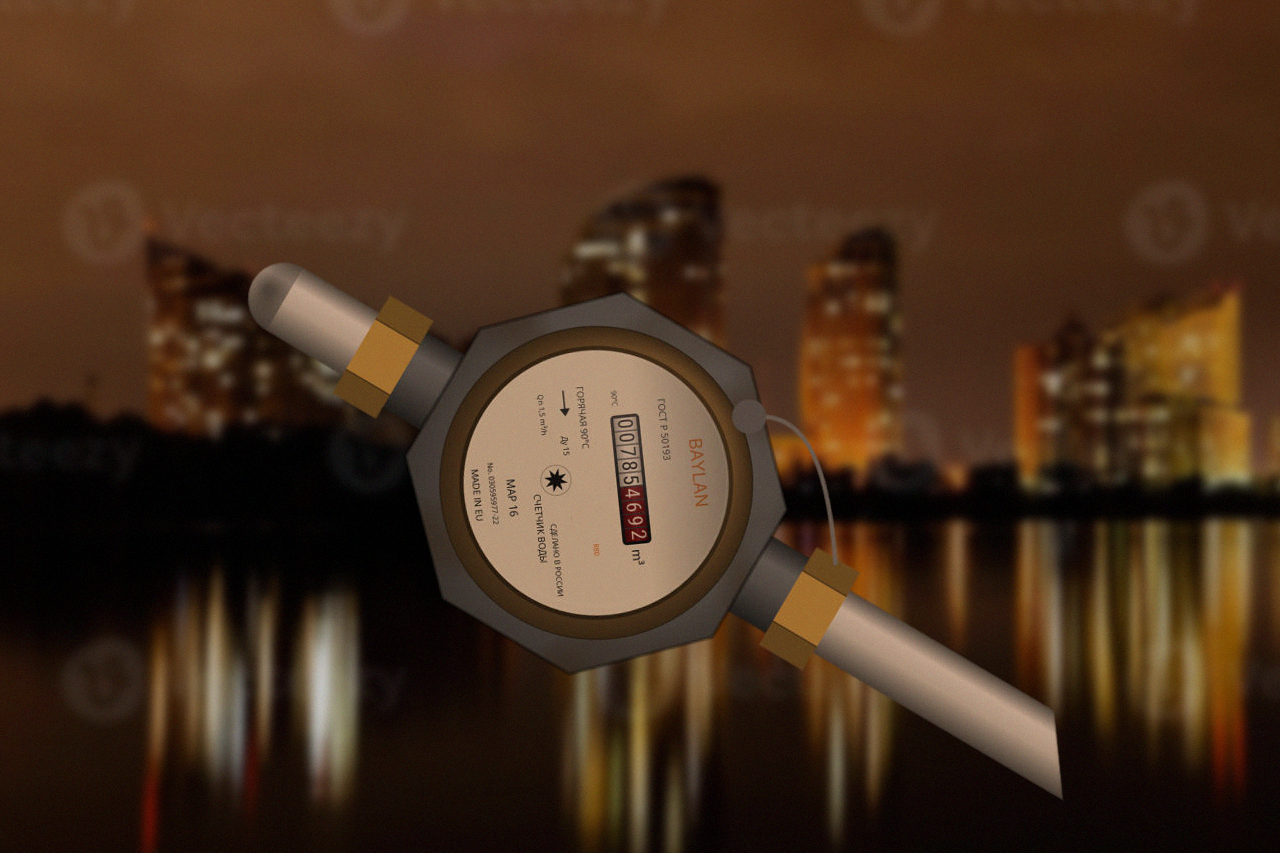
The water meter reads 785.4692 (m³)
